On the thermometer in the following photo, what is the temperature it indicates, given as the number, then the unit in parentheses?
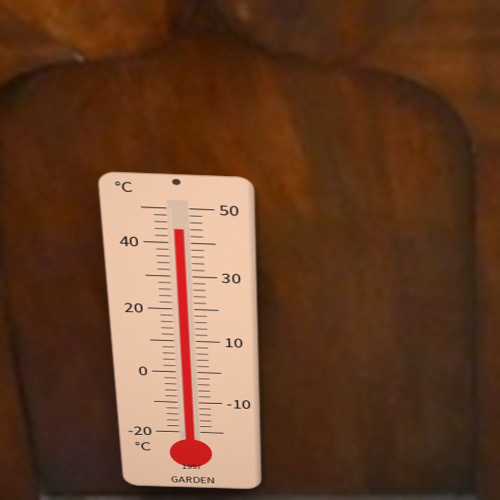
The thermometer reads 44 (°C)
